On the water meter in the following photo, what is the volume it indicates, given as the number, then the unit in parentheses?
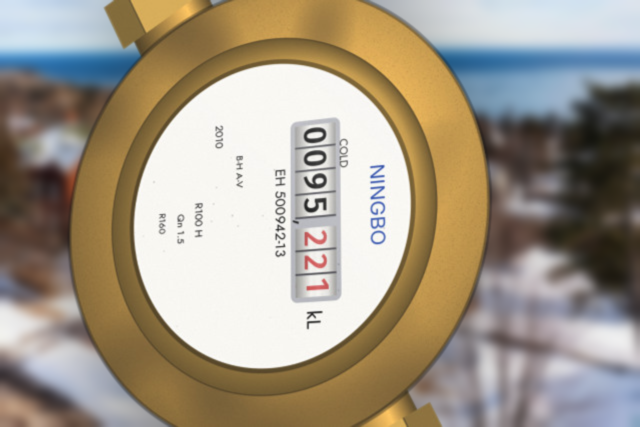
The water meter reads 95.221 (kL)
